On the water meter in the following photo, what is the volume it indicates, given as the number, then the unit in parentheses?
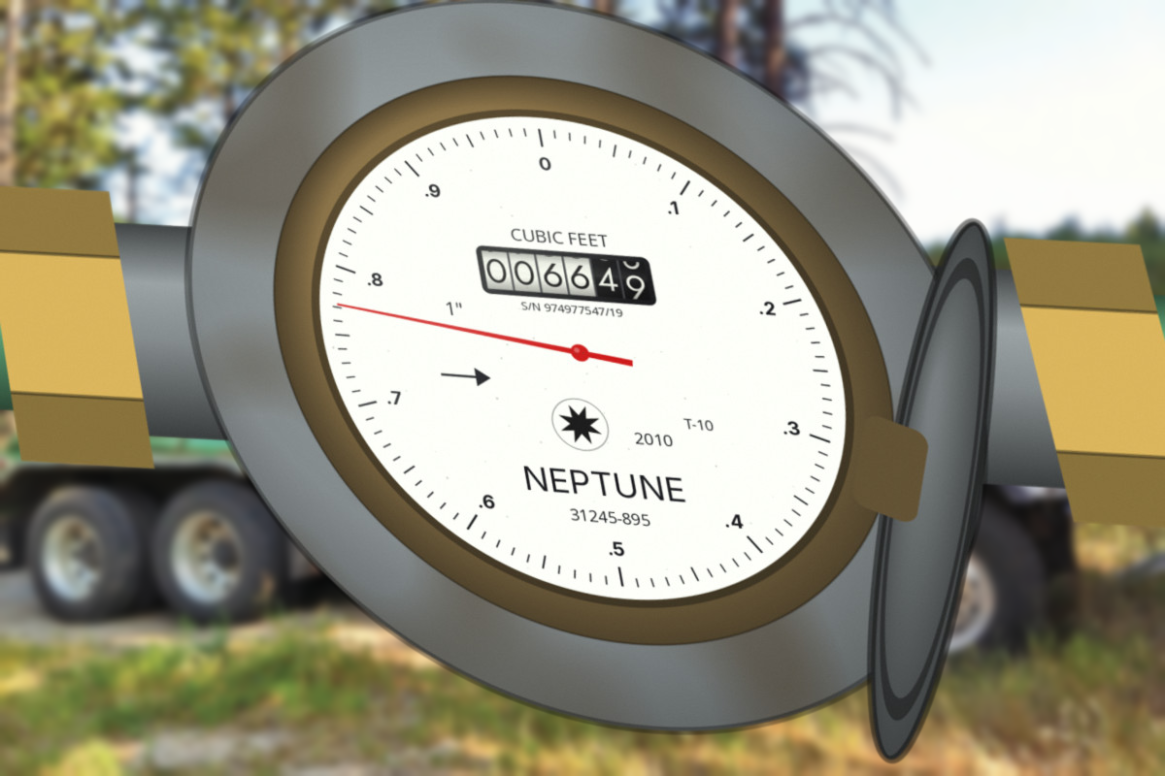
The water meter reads 6648.77 (ft³)
